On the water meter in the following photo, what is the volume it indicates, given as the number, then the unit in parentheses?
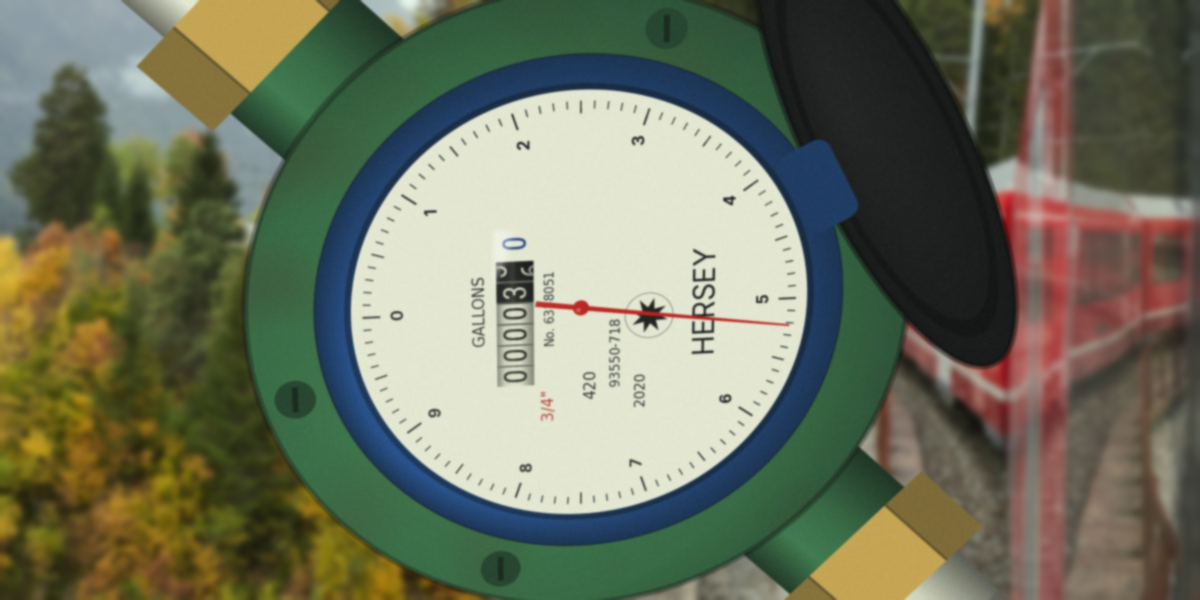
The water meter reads 355.2 (gal)
